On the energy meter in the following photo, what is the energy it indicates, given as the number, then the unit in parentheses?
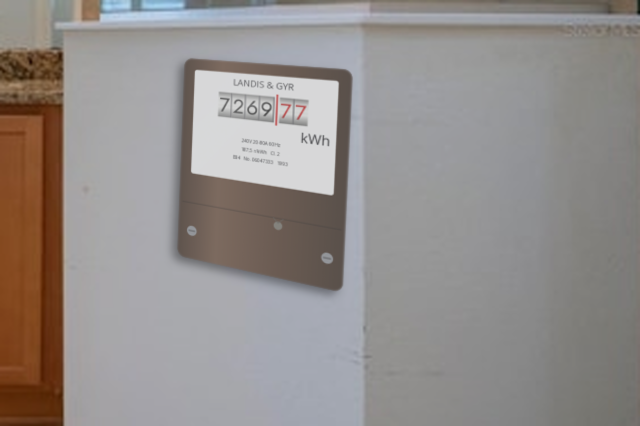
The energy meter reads 7269.77 (kWh)
